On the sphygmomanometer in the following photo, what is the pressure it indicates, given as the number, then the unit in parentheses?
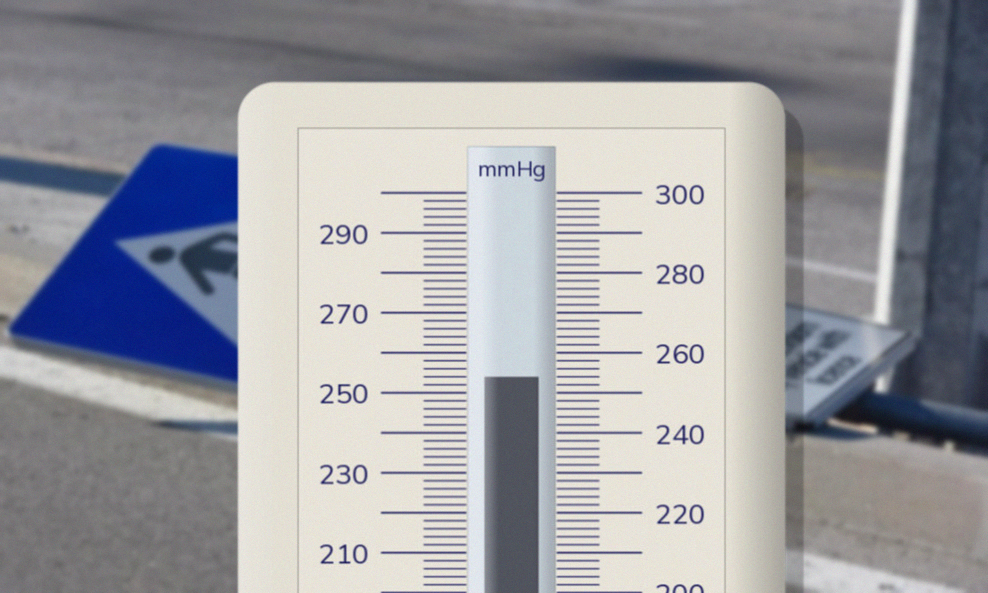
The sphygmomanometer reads 254 (mmHg)
